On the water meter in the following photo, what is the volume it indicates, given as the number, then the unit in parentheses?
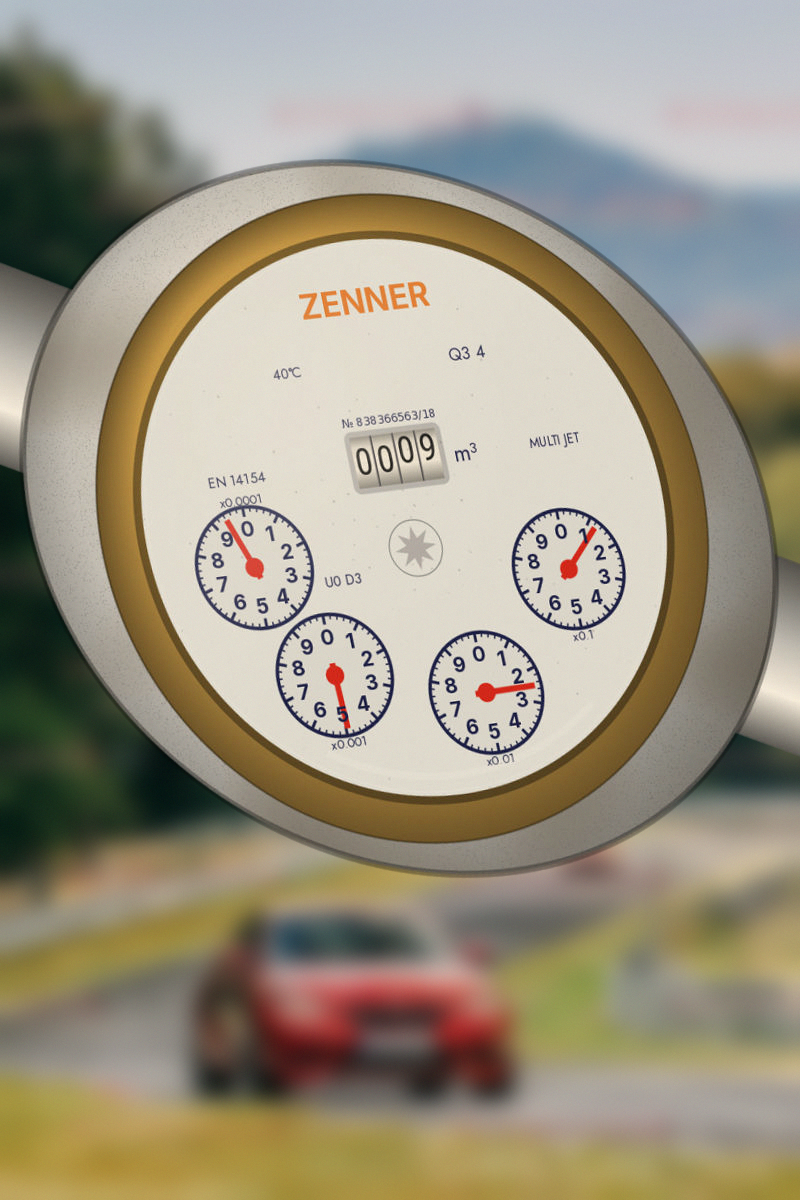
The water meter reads 9.1249 (m³)
